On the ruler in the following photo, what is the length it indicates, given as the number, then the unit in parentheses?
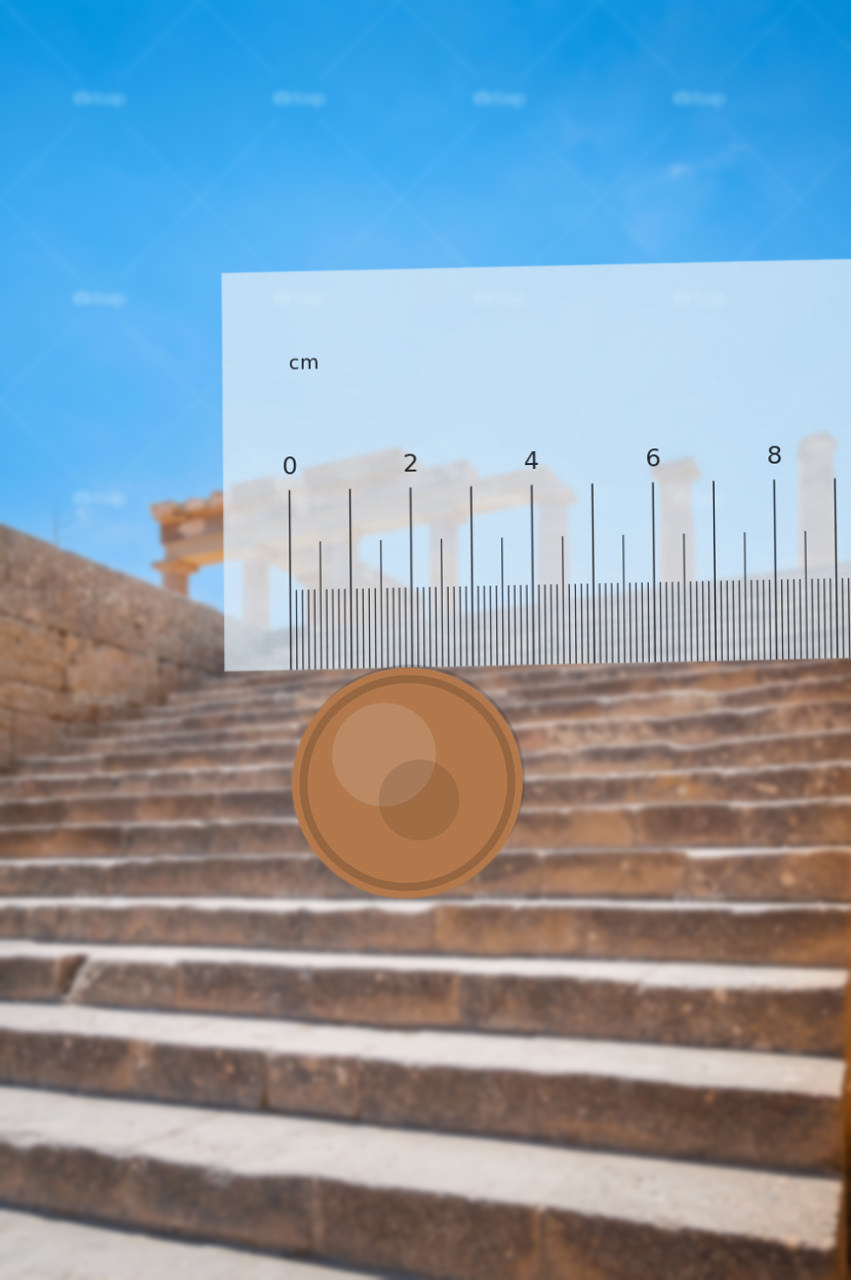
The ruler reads 3.8 (cm)
